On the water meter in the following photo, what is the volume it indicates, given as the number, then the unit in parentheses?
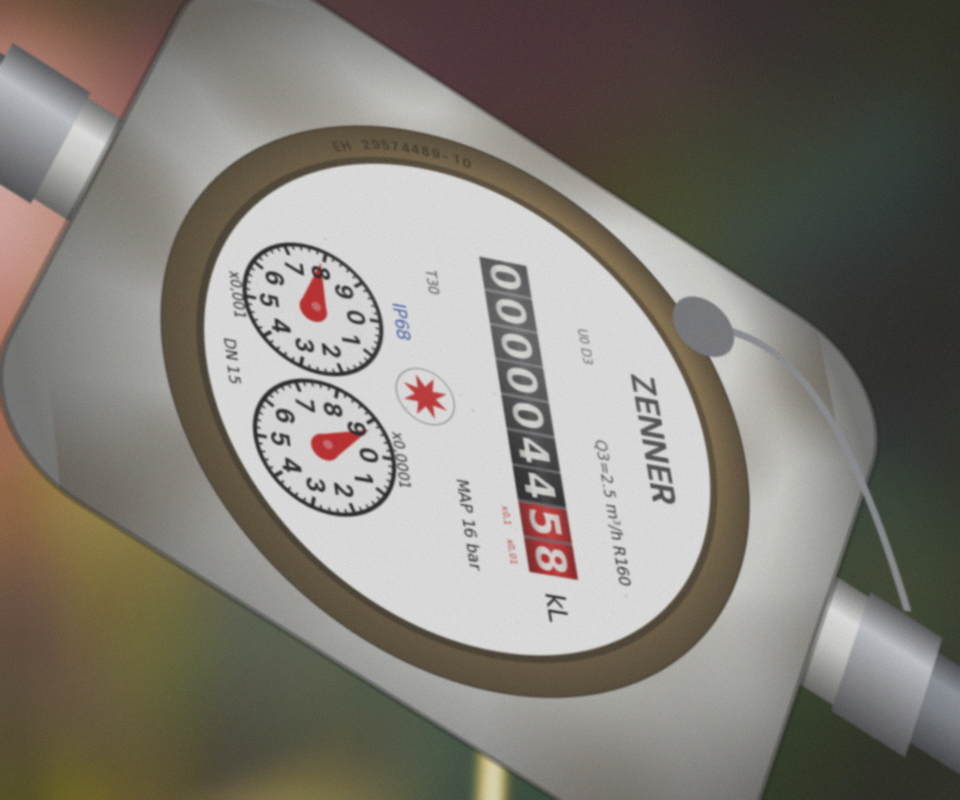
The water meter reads 44.5879 (kL)
